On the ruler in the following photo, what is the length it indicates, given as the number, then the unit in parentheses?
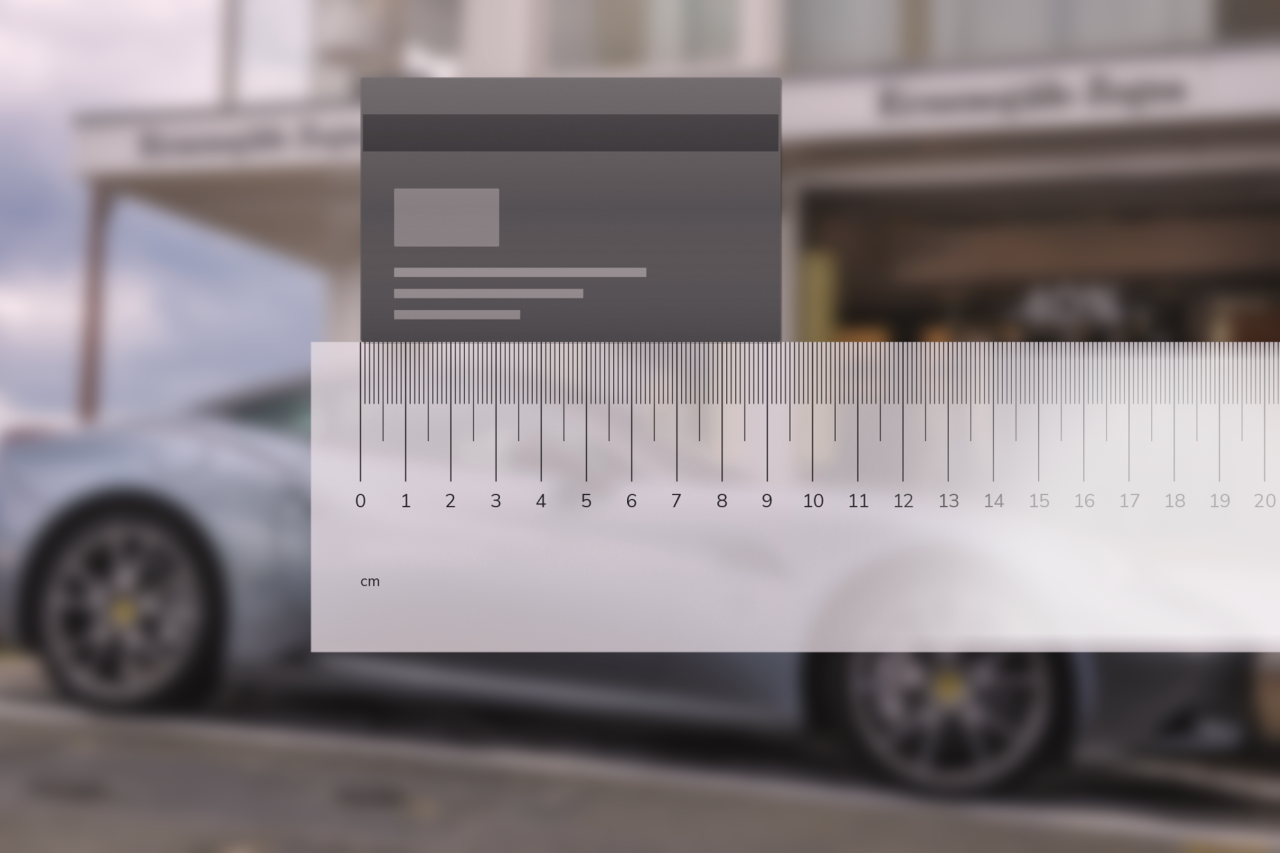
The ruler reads 9.3 (cm)
